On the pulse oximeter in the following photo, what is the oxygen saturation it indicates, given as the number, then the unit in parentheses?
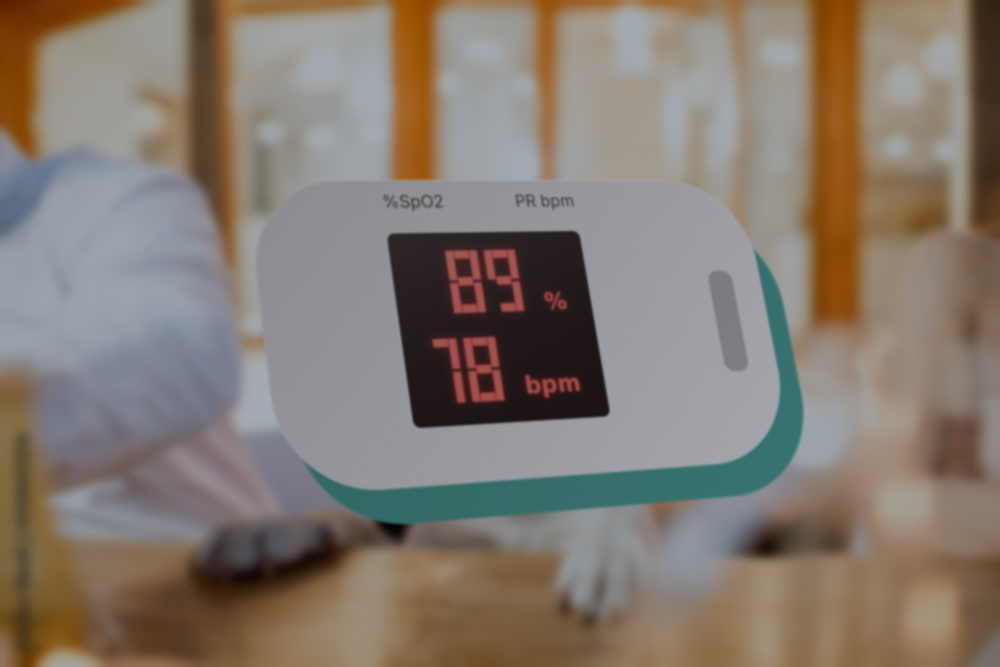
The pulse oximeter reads 89 (%)
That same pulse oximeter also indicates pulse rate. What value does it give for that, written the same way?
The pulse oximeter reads 78 (bpm)
